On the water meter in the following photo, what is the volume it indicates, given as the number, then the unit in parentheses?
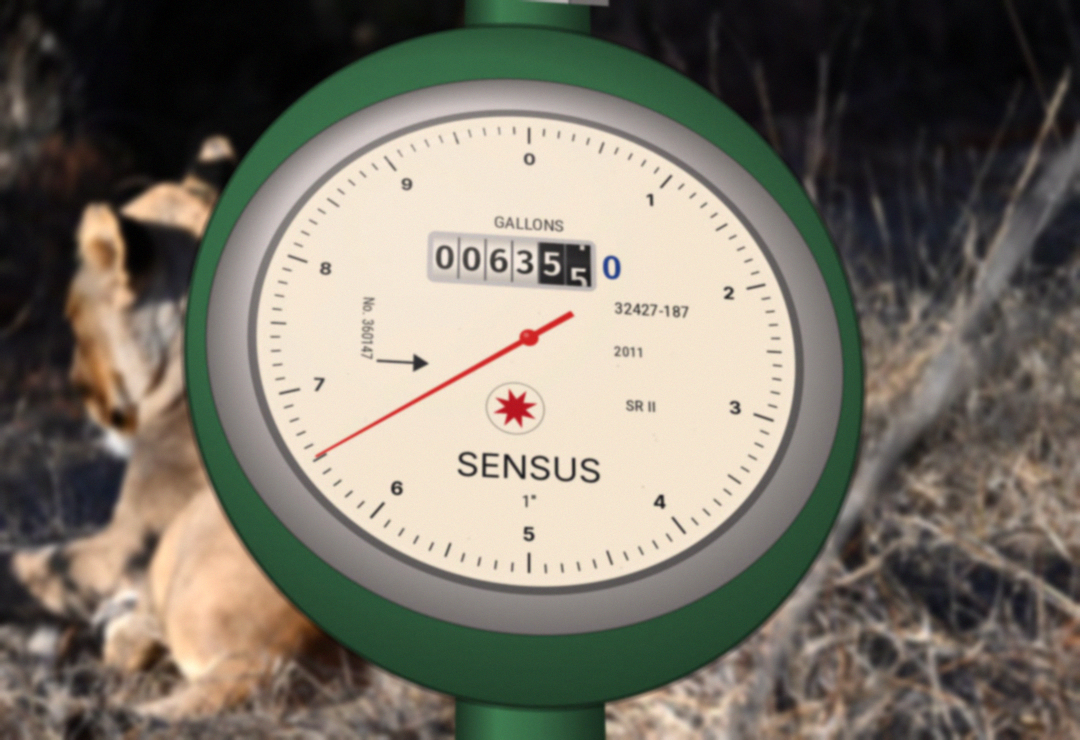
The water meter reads 63546.5 (gal)
